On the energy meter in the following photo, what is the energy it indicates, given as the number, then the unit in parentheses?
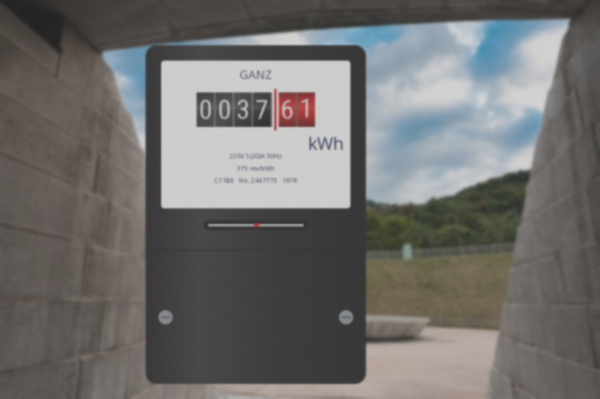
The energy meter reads 37.61 (kWh)
